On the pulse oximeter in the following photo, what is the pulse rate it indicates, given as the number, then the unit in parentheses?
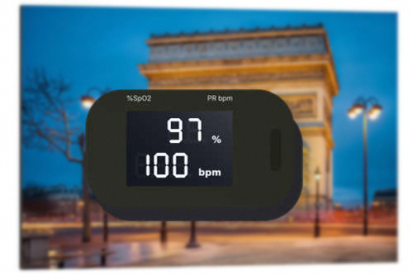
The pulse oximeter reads 100 (bpm)
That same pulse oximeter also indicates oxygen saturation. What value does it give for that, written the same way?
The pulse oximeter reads 97 (%)
